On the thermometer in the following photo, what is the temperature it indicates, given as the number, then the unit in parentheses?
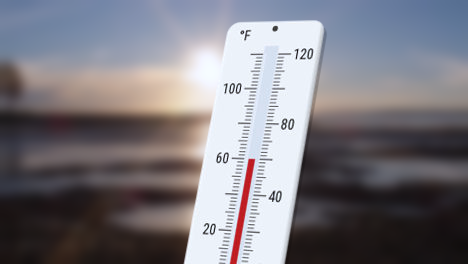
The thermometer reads 60 (°F)
